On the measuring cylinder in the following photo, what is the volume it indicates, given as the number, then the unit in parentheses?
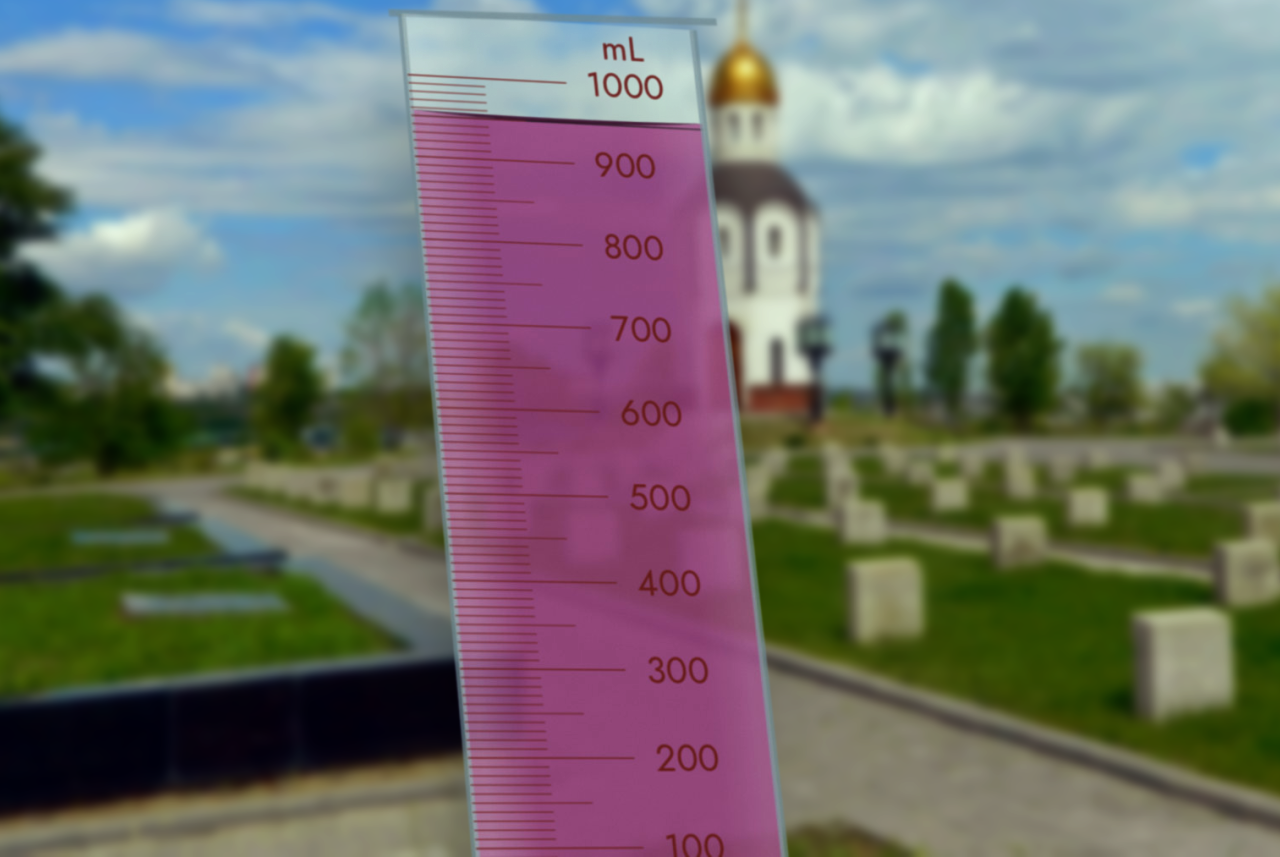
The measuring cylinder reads 950 (mL)
